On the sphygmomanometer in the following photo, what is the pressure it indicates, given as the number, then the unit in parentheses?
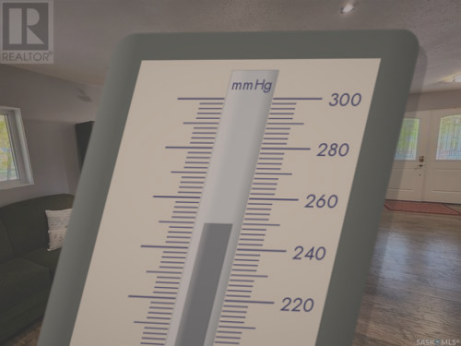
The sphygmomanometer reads 250 (mmHg)
